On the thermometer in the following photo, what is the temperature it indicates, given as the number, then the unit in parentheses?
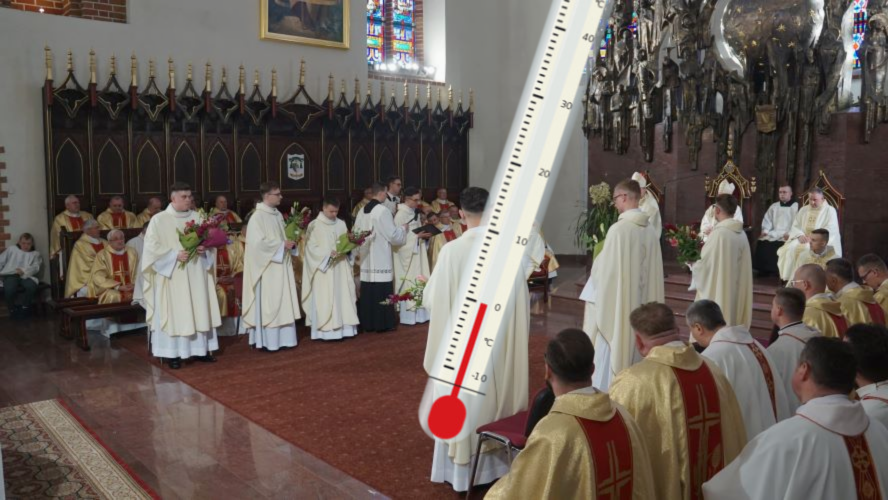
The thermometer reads 0 (°C)
